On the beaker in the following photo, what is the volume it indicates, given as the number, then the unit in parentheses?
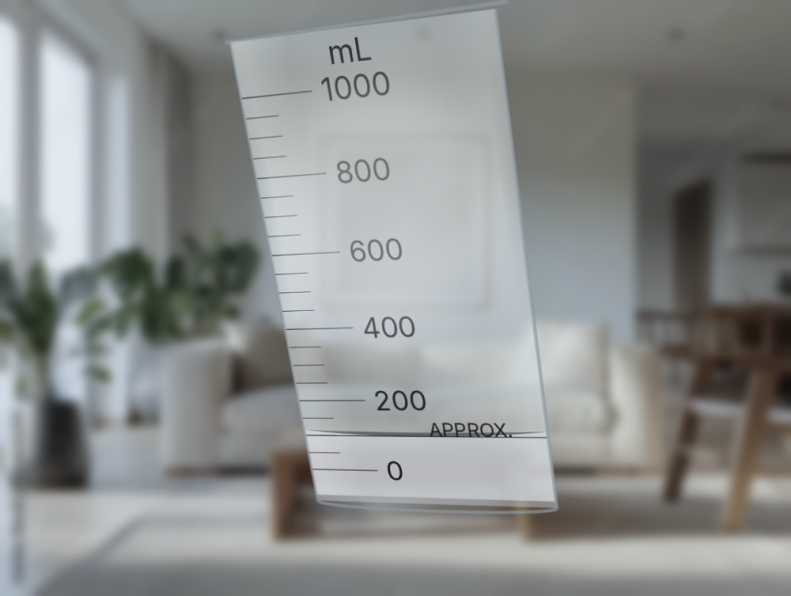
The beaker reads 100 (mL)
